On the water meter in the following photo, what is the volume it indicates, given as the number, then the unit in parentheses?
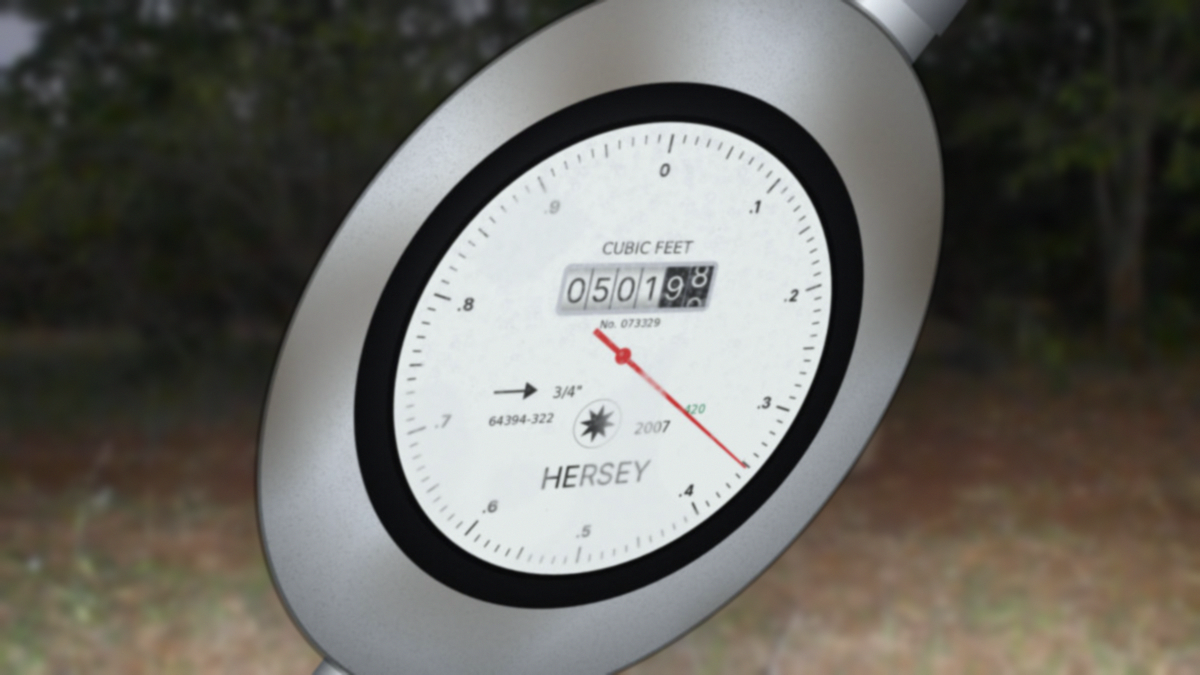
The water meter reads 50198.35 (ft³)
